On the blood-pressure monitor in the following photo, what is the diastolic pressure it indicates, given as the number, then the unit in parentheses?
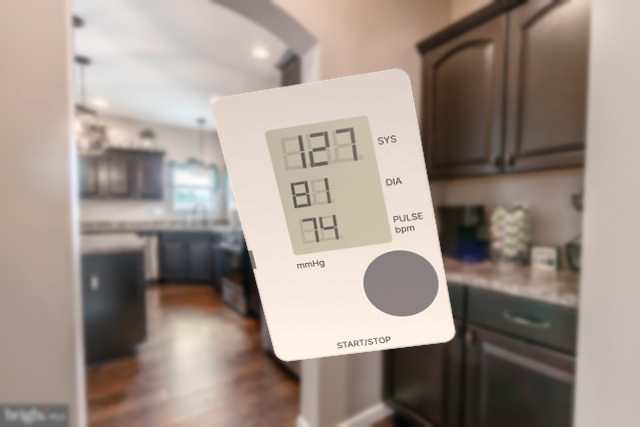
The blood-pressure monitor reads 81 (mmHg)
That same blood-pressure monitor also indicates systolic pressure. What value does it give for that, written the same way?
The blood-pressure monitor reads 127 (mmHg)
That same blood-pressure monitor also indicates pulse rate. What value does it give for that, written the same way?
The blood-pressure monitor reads 74 (bpm)
